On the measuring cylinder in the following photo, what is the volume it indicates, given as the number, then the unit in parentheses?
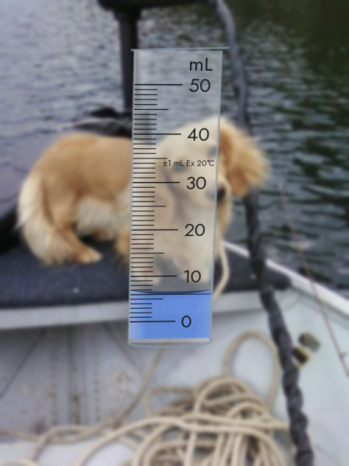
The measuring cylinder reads 6 (mL)
